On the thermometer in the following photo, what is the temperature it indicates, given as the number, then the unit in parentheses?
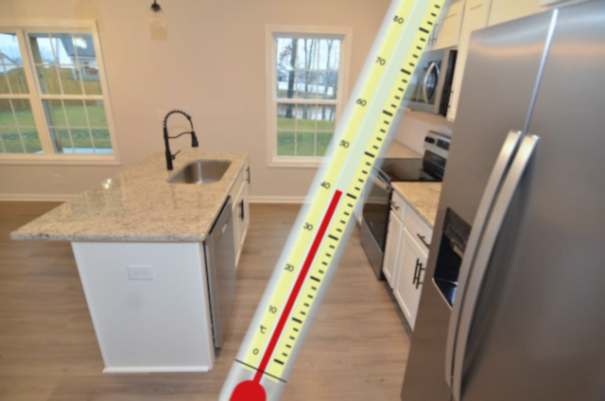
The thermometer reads 40 (°C)
